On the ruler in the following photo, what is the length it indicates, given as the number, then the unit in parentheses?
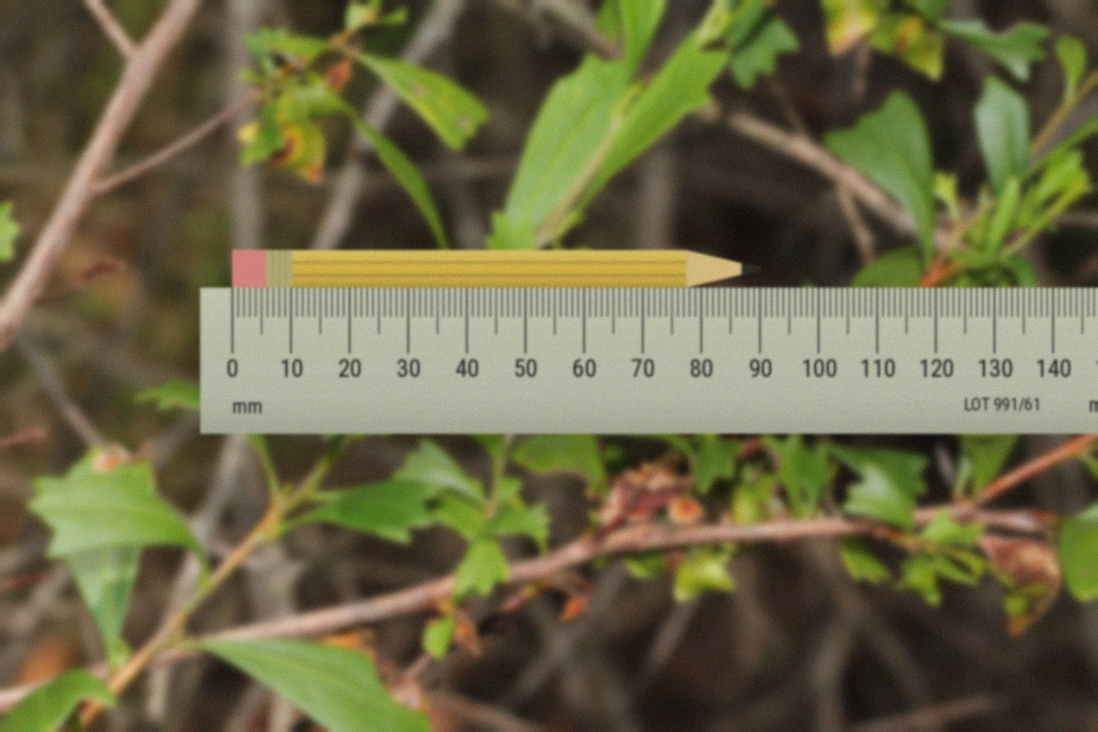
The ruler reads 90 (mm)
